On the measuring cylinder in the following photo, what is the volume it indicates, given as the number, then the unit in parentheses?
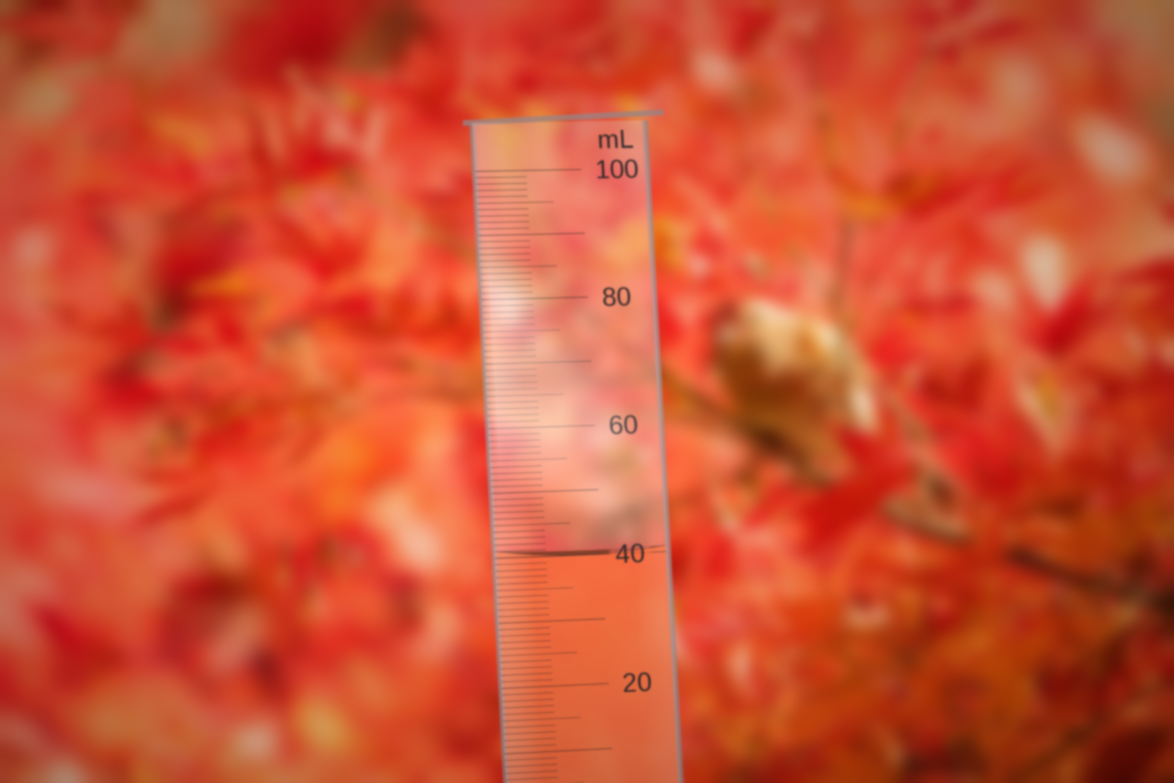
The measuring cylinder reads 40 (mL)
